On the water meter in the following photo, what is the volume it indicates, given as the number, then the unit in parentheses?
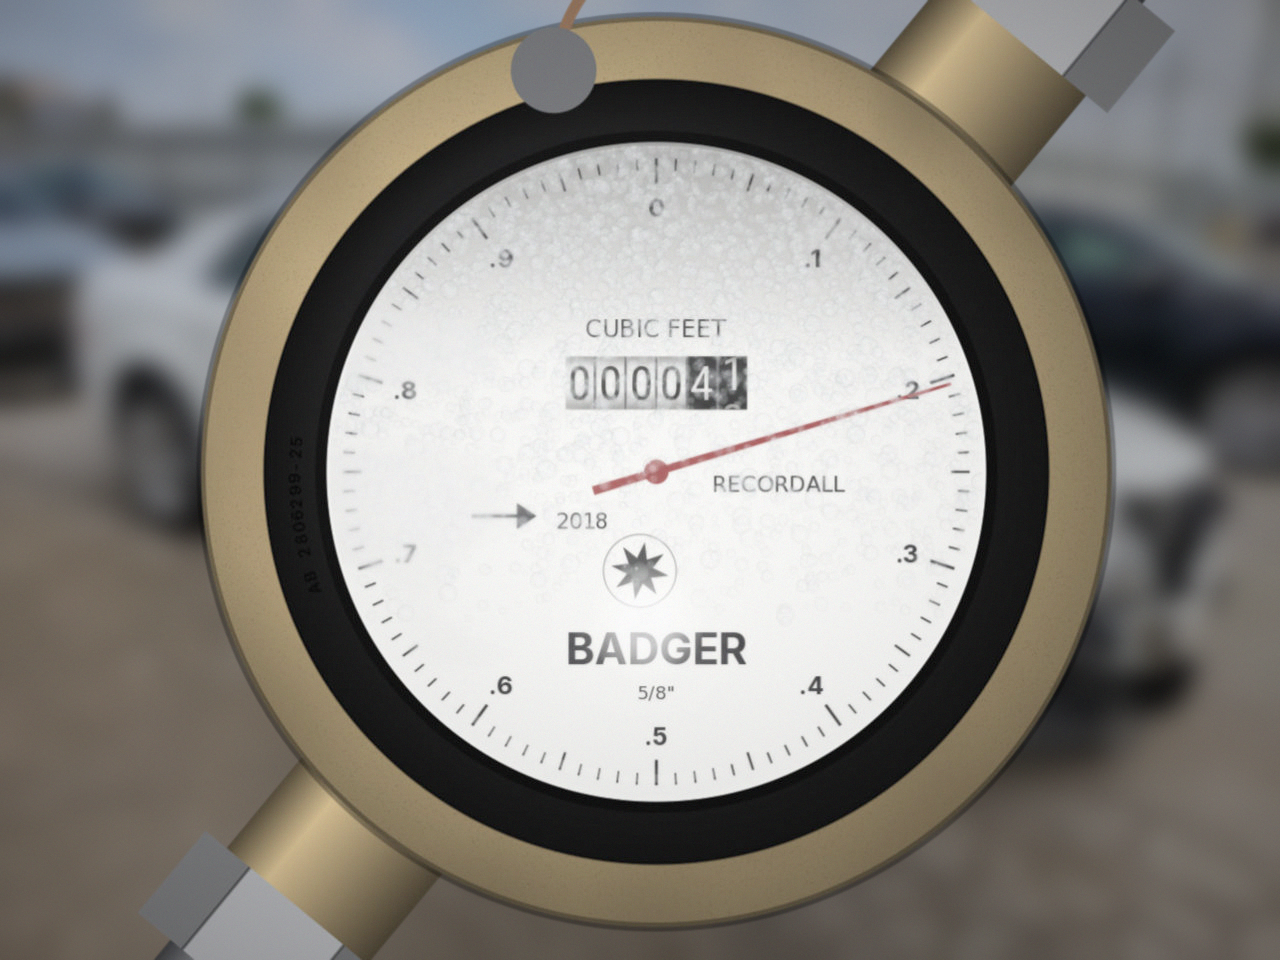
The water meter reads 41.20 (ft³)
